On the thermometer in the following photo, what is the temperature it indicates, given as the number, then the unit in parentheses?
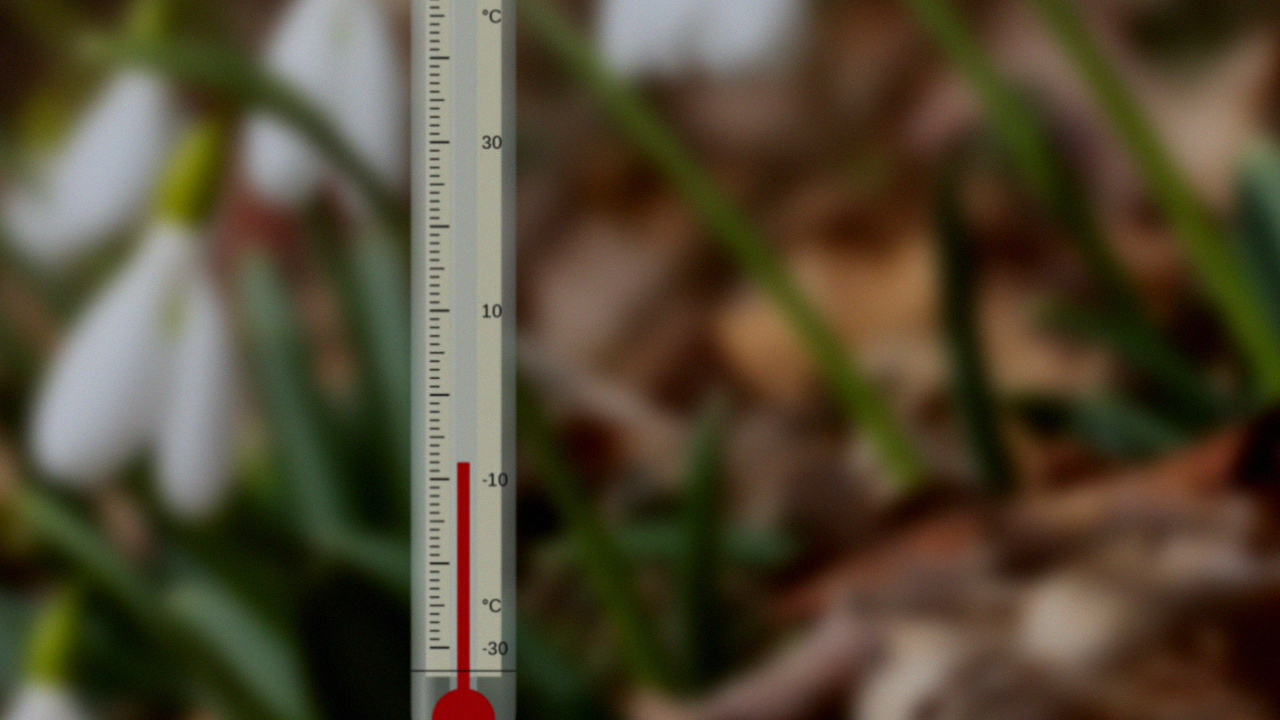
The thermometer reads -8 (°C)
